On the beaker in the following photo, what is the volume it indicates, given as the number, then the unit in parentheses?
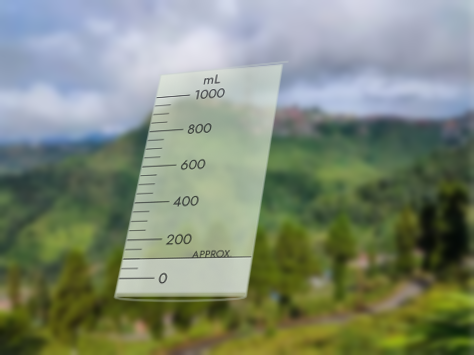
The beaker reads 100 (mL)
